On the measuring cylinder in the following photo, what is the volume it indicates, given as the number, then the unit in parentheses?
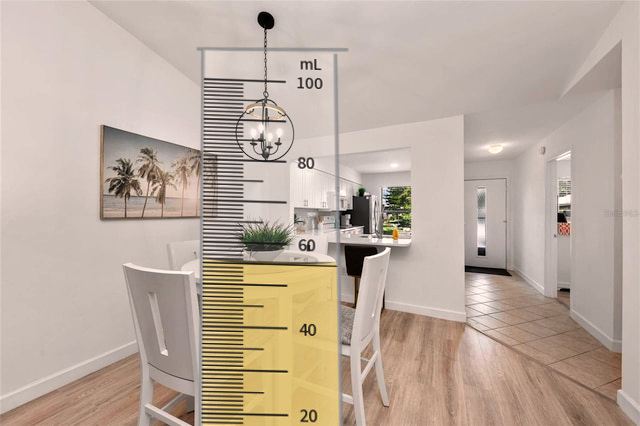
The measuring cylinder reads 55 (mL)
